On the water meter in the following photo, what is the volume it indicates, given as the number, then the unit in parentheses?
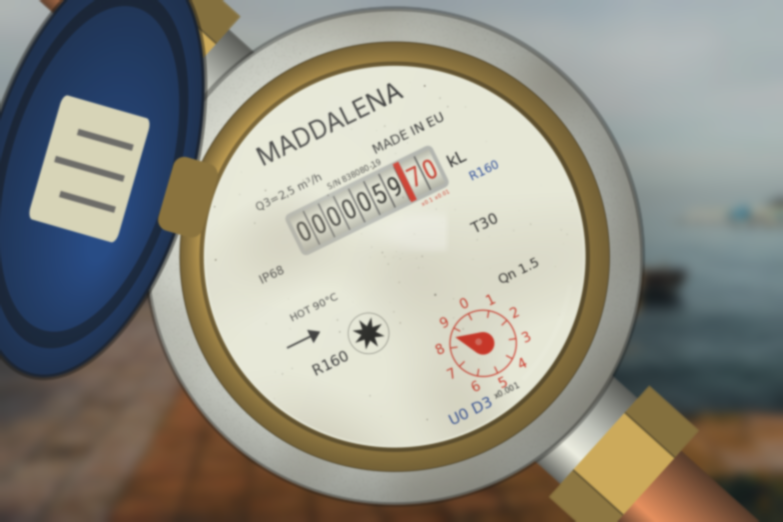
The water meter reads 59.708 (kL)
